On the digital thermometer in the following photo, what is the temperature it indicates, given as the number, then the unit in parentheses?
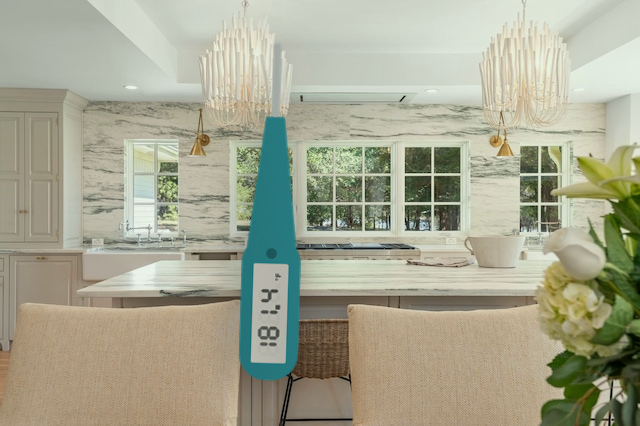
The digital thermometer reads 181.4 (°F)
